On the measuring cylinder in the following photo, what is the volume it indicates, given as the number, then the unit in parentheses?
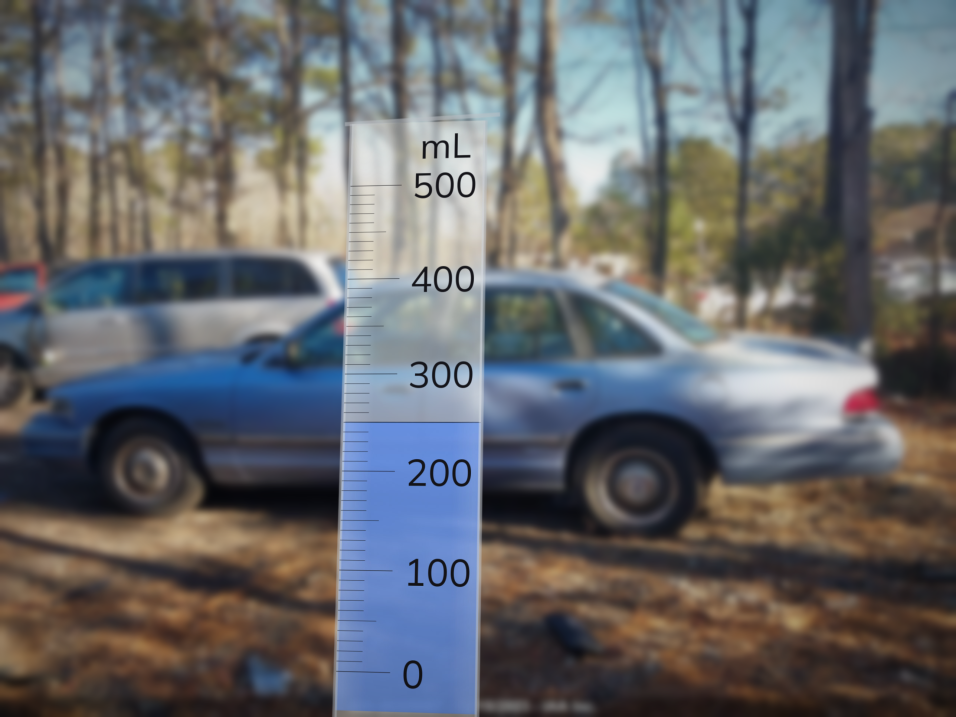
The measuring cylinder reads 250 (mL)
